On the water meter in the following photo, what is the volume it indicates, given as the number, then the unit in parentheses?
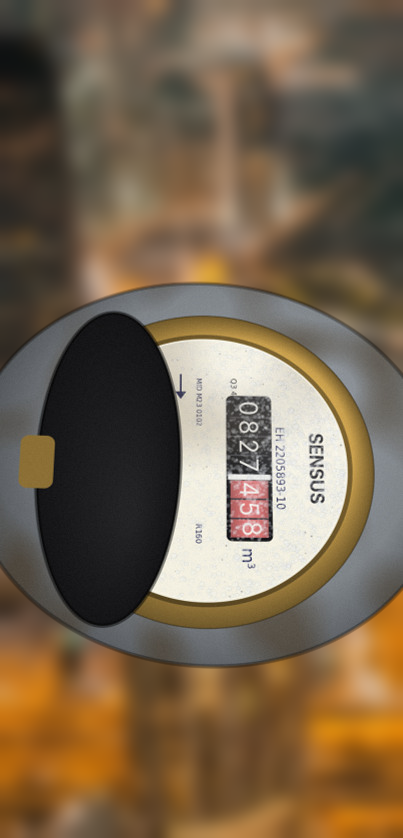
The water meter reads 827.458 (m³)
